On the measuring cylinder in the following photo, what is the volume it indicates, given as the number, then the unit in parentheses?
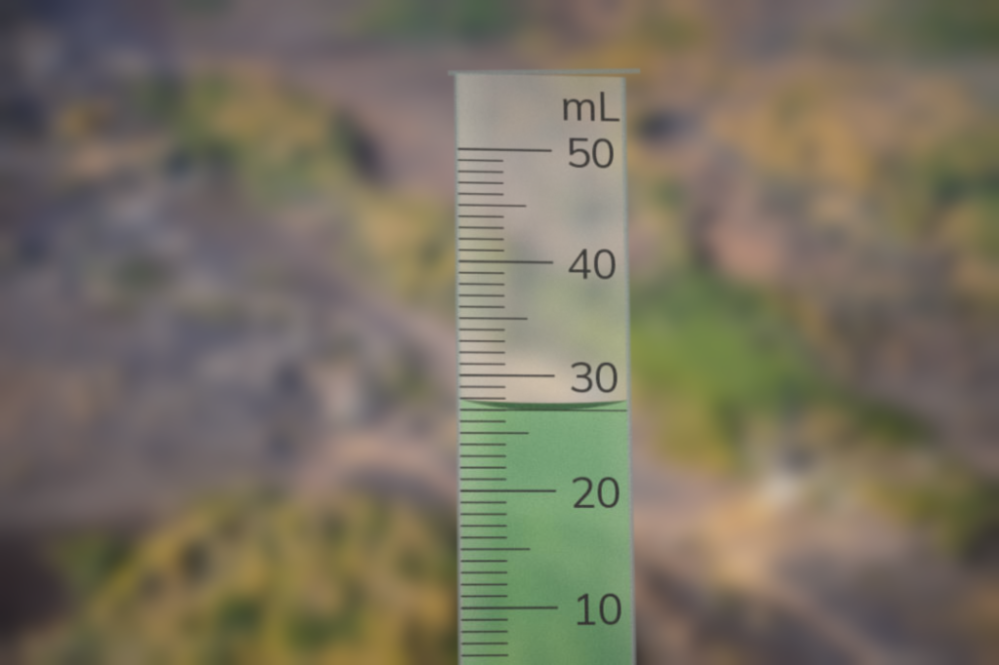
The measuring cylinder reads 27 (mL)
